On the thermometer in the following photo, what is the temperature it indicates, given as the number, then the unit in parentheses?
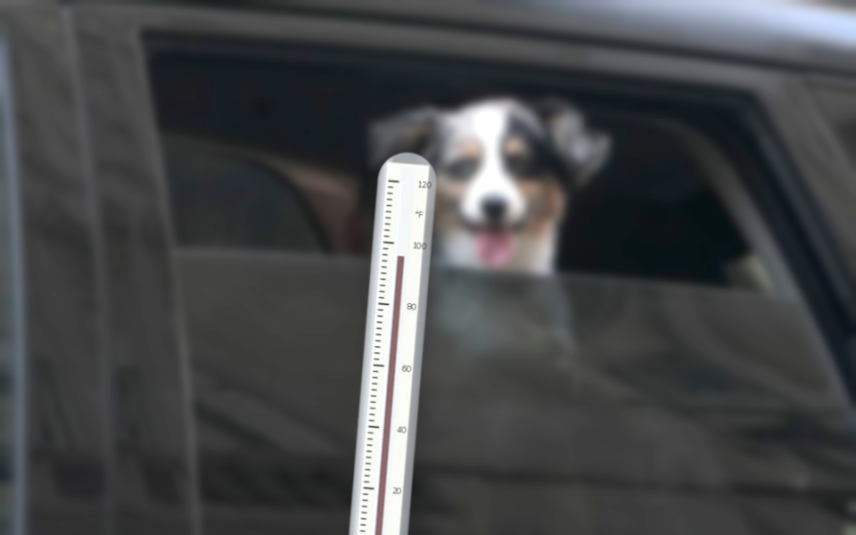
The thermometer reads 96 (°F)
